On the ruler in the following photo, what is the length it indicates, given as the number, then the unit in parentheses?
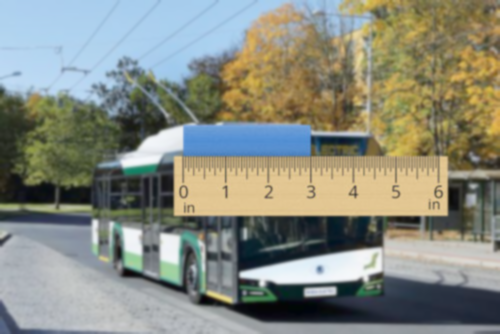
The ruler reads 3 (in)
